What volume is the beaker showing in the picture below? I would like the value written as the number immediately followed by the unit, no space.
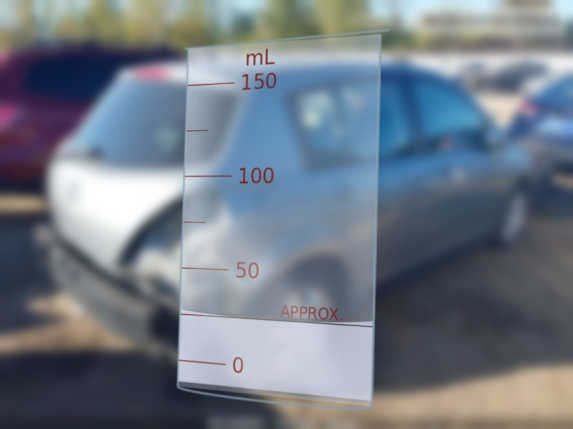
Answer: 25mL
